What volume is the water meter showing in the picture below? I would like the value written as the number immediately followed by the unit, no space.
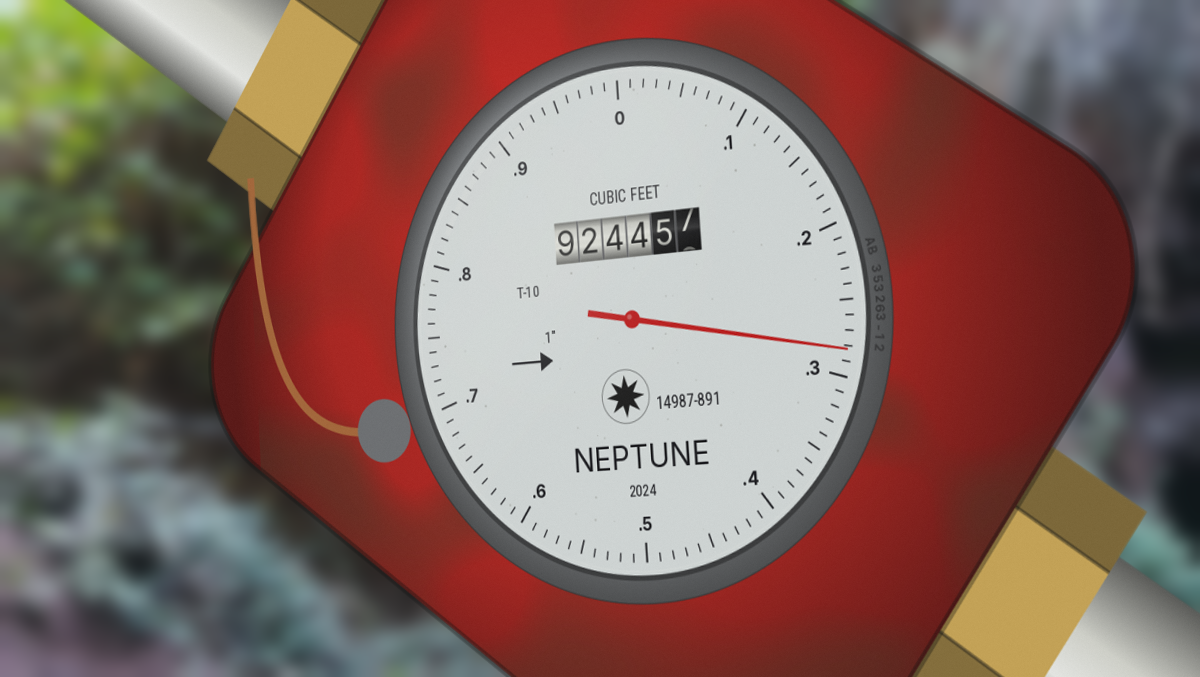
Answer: 924457.28ft³
